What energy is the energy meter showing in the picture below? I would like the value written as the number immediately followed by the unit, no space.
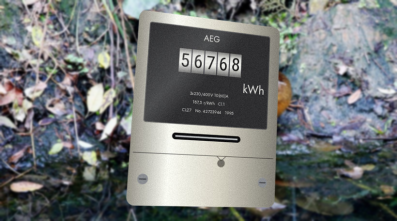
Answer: 56768kWh
